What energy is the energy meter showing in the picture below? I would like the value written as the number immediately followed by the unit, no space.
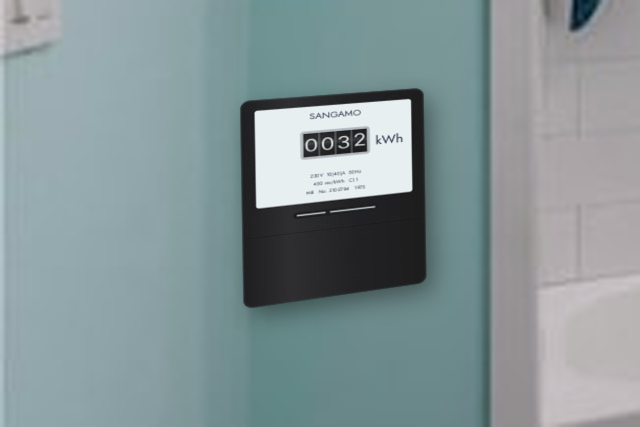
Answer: 32kWh
